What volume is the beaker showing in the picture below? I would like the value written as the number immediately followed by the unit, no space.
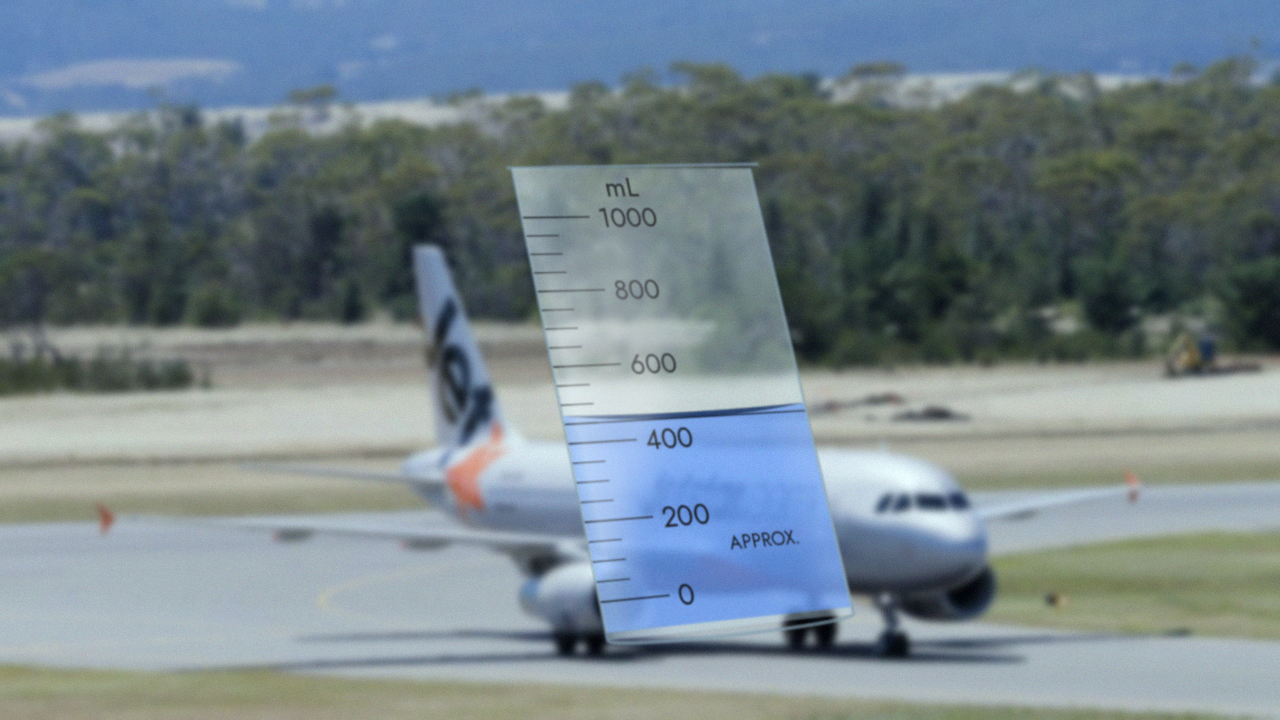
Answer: 450mL
